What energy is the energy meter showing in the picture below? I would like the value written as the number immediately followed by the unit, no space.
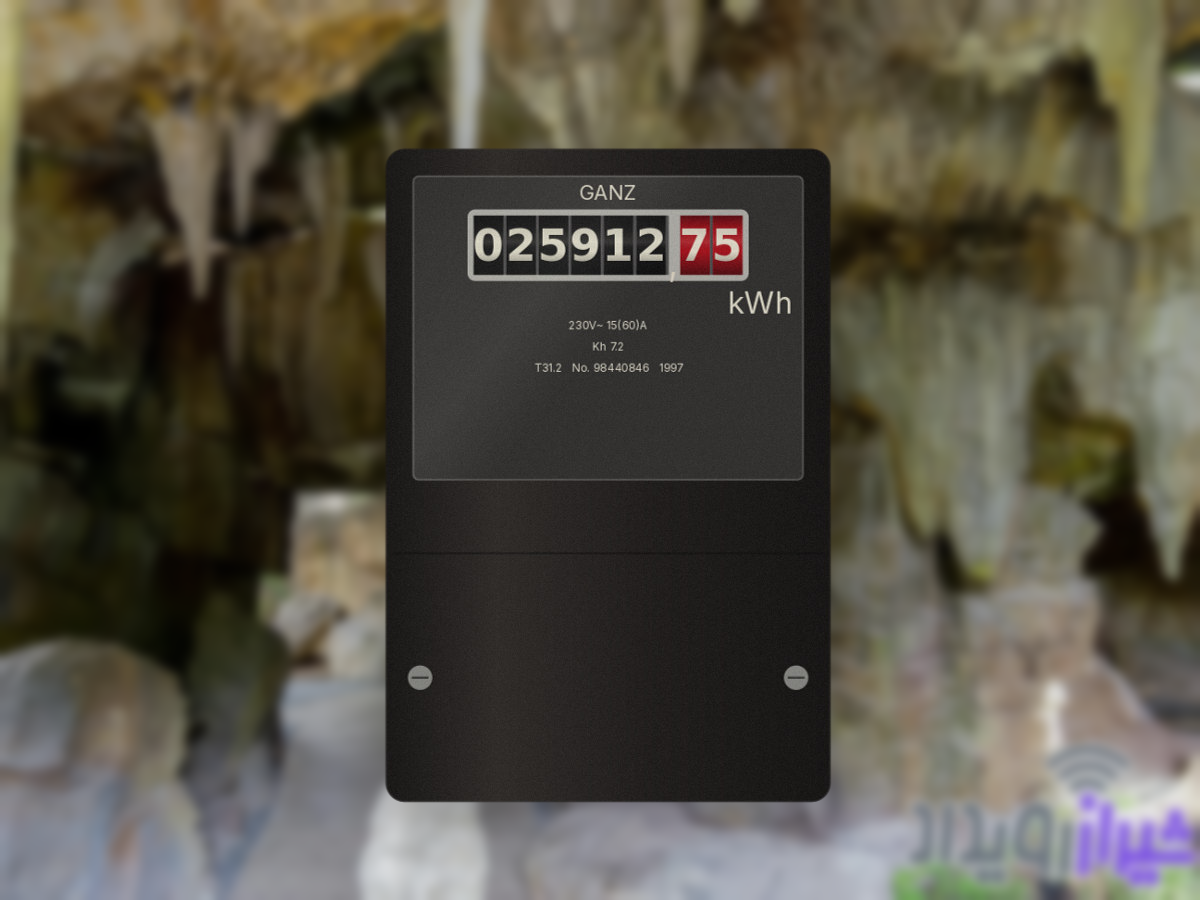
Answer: 25912.75kWh
